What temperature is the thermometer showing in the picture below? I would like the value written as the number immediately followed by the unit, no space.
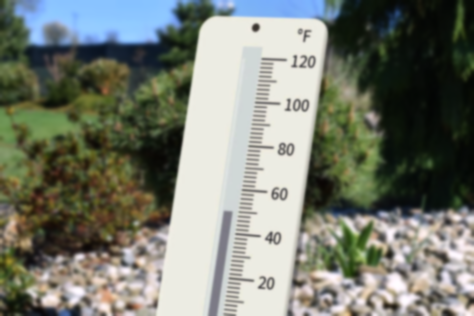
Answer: 50°F
